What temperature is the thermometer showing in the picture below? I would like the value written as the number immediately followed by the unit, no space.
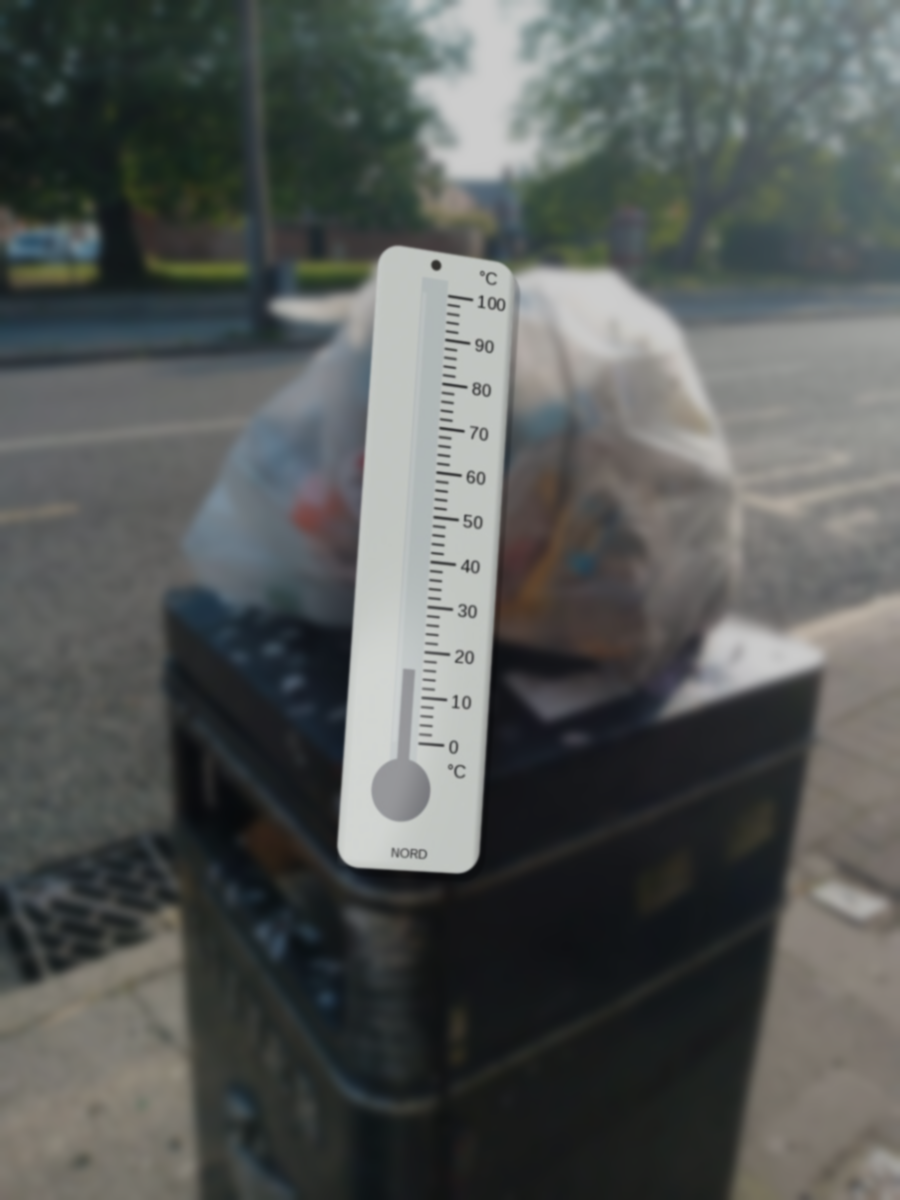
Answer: 16°C
